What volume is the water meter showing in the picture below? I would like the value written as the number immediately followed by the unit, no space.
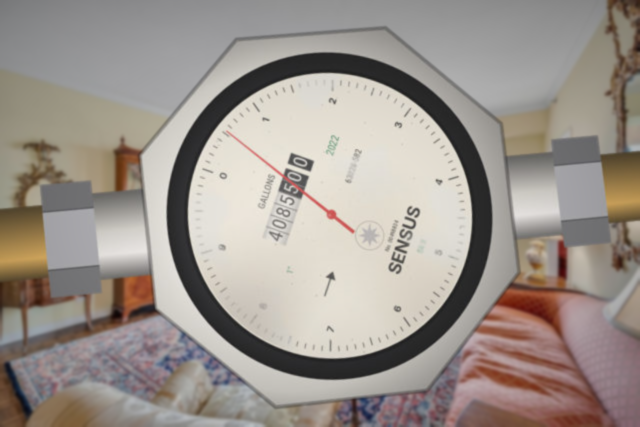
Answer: 4085500.5gal
